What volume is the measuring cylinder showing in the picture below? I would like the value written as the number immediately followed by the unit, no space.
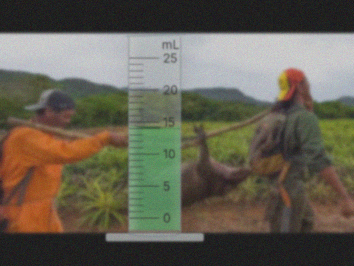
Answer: 14mL
